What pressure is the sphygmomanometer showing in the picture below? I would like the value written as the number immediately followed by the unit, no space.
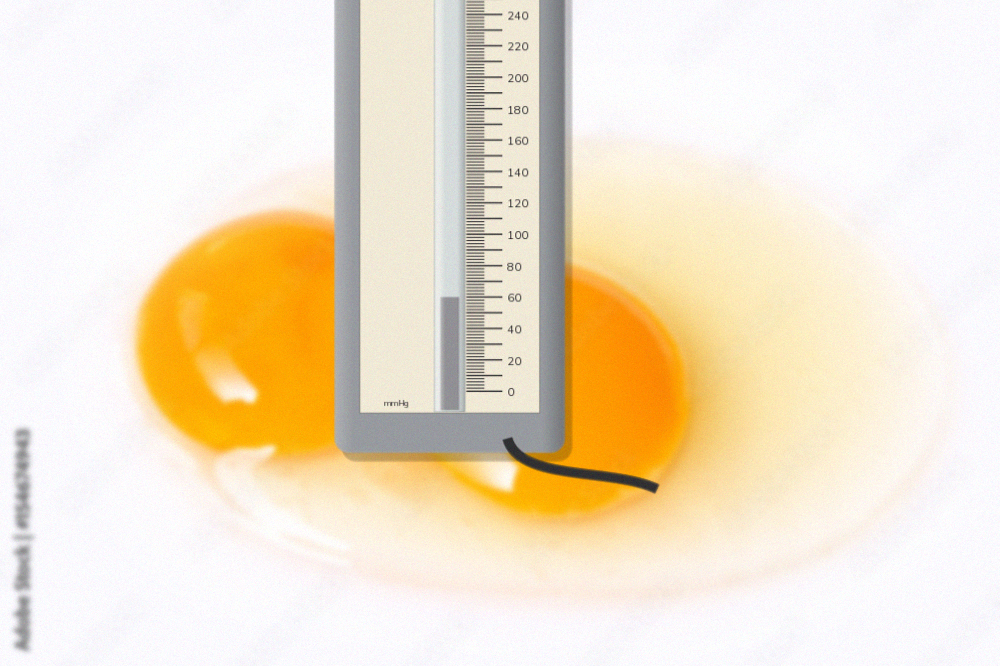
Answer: 60mmHg
